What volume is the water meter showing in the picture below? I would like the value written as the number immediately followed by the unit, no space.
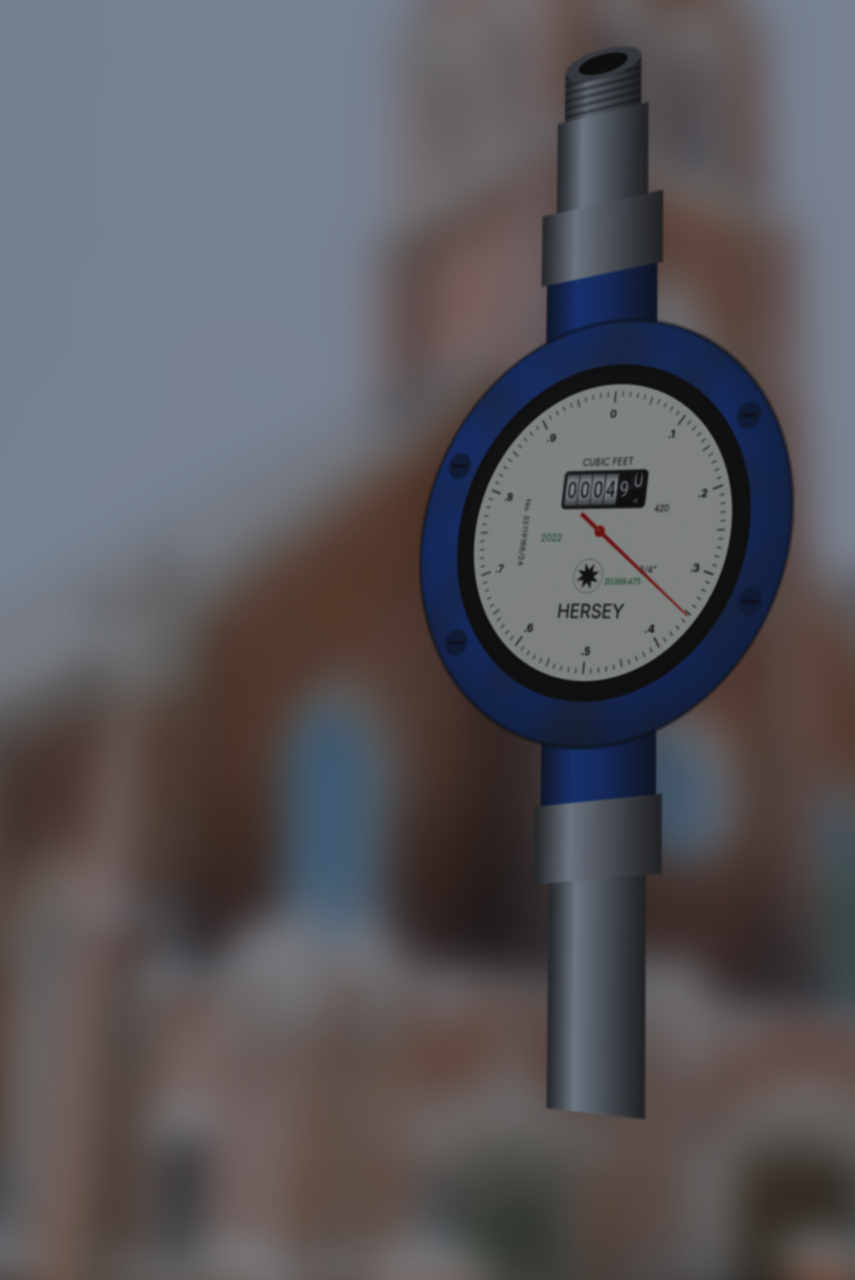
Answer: 490.35ft³
